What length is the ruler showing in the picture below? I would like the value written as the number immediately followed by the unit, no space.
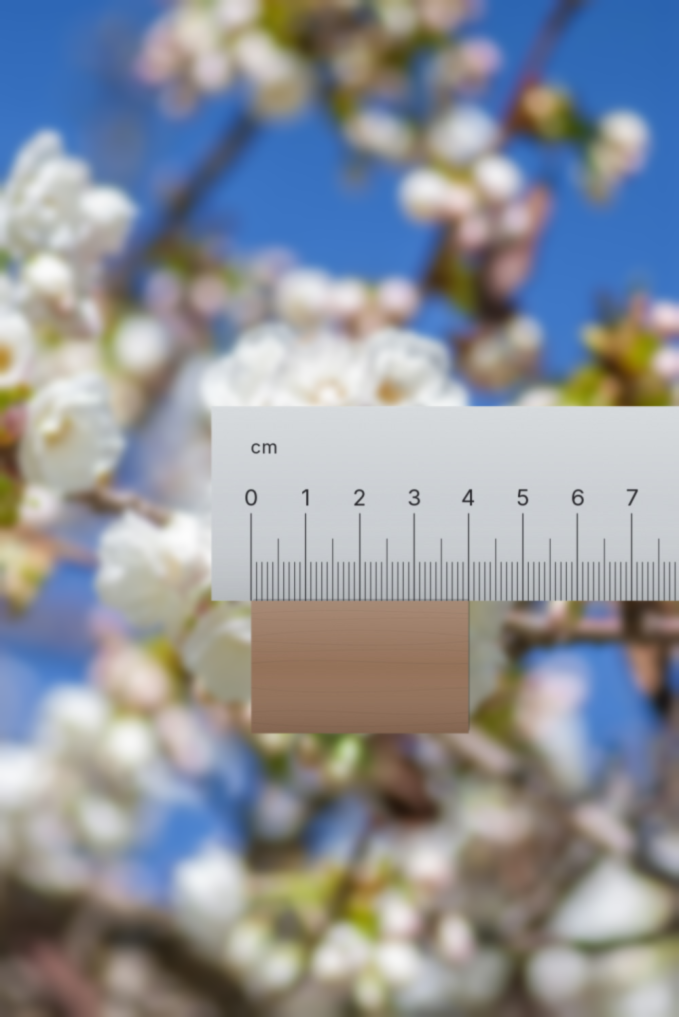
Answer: 4cm
